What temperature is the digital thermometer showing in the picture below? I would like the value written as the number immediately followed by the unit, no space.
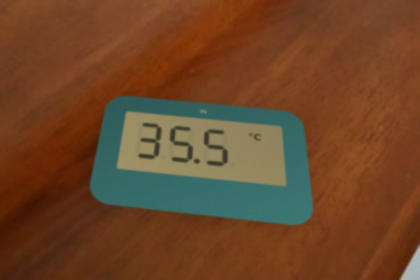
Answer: 35.5°C
